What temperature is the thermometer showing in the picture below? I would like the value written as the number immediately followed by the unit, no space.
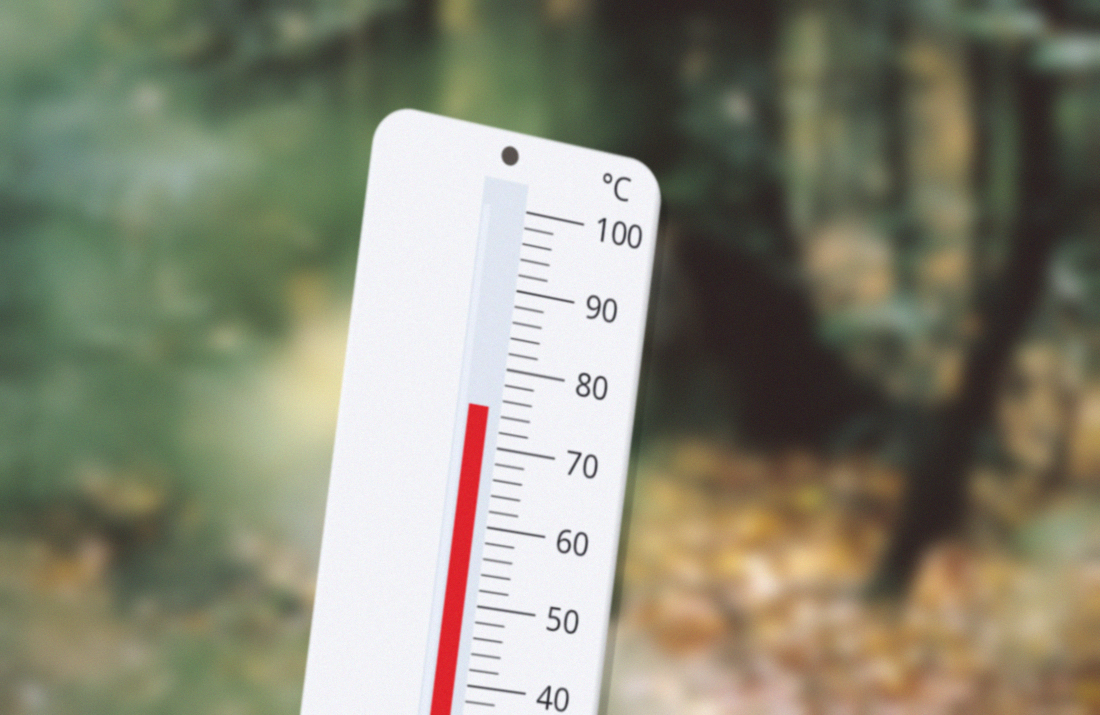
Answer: 75°C
